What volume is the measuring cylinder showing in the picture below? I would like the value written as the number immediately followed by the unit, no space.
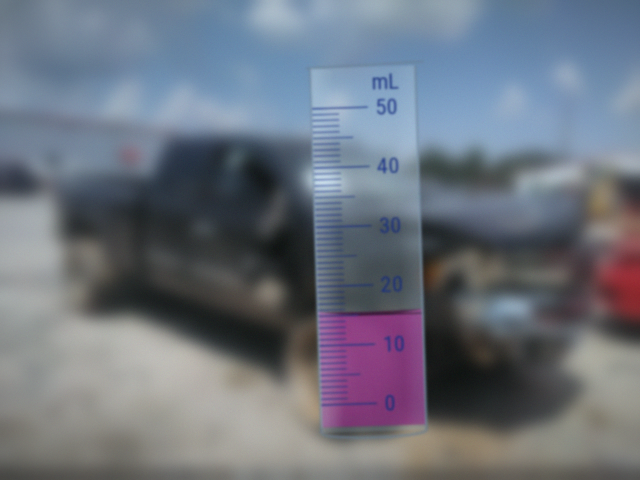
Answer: 15mL
